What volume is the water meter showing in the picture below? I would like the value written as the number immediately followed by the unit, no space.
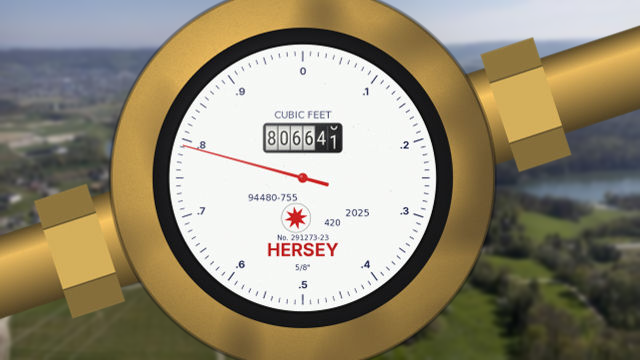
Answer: 806640.79ft³
